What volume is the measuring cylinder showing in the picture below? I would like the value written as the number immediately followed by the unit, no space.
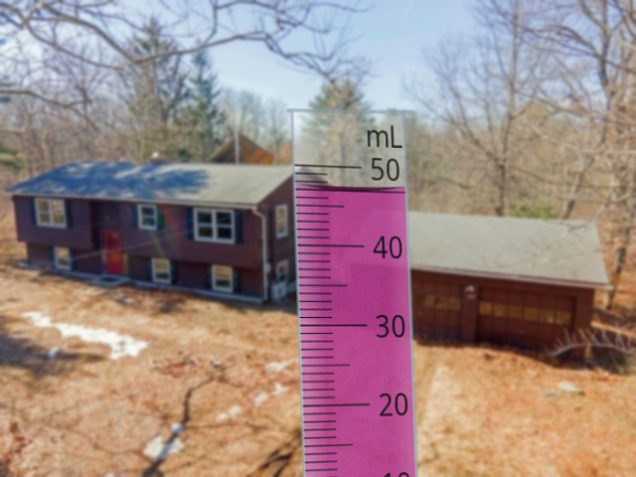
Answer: 47mL
